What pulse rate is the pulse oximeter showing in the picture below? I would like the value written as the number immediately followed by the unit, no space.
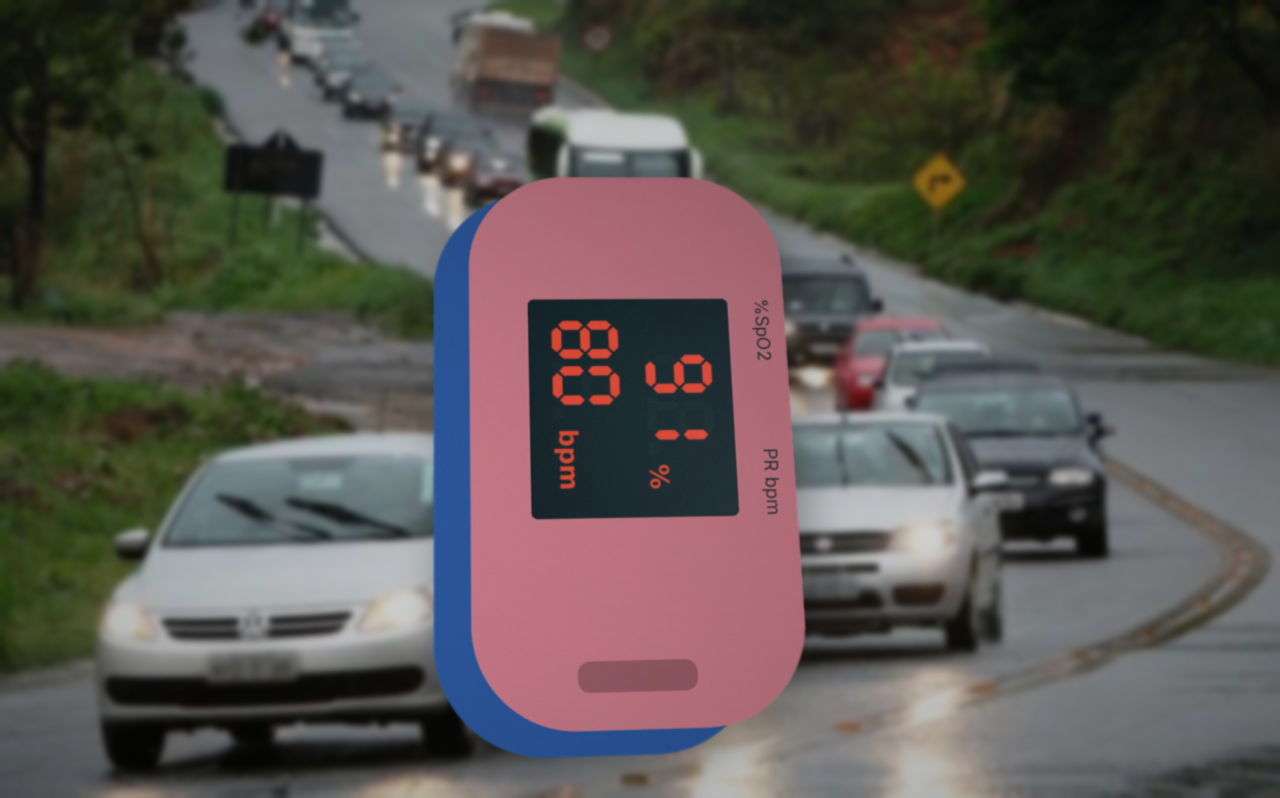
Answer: 80bpm
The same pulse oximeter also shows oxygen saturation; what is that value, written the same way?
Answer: 91%
